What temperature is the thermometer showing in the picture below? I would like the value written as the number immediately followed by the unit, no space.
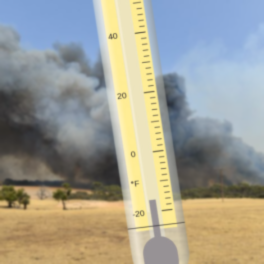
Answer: -16°F
